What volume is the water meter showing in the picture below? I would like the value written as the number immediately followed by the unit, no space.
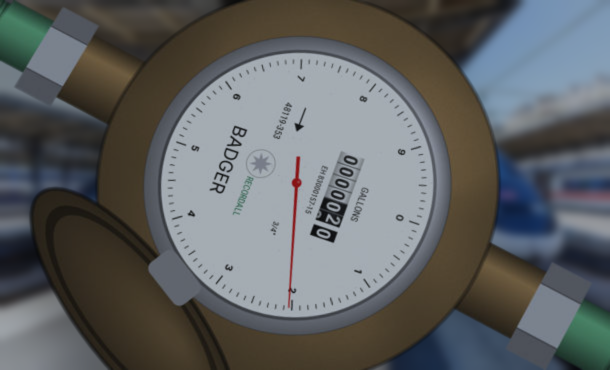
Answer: 22.0gal
